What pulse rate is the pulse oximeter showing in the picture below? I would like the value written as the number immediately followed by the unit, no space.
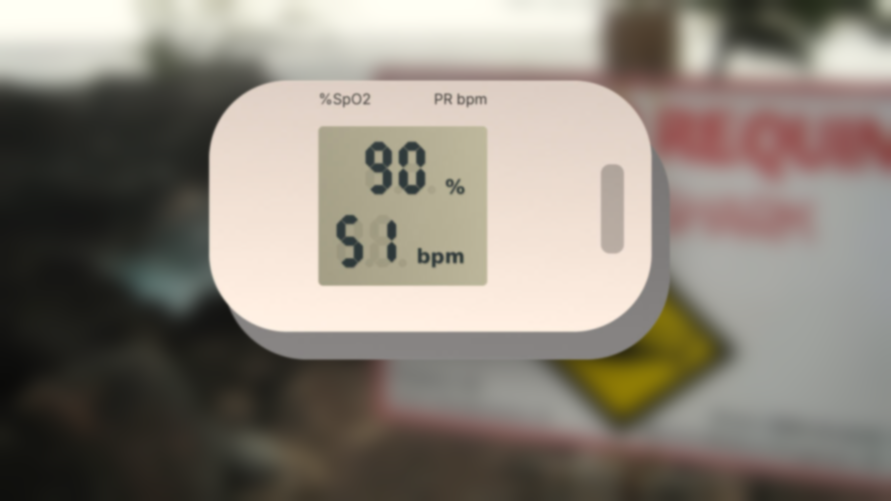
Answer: 51bpm
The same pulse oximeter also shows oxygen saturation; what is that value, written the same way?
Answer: 90%
